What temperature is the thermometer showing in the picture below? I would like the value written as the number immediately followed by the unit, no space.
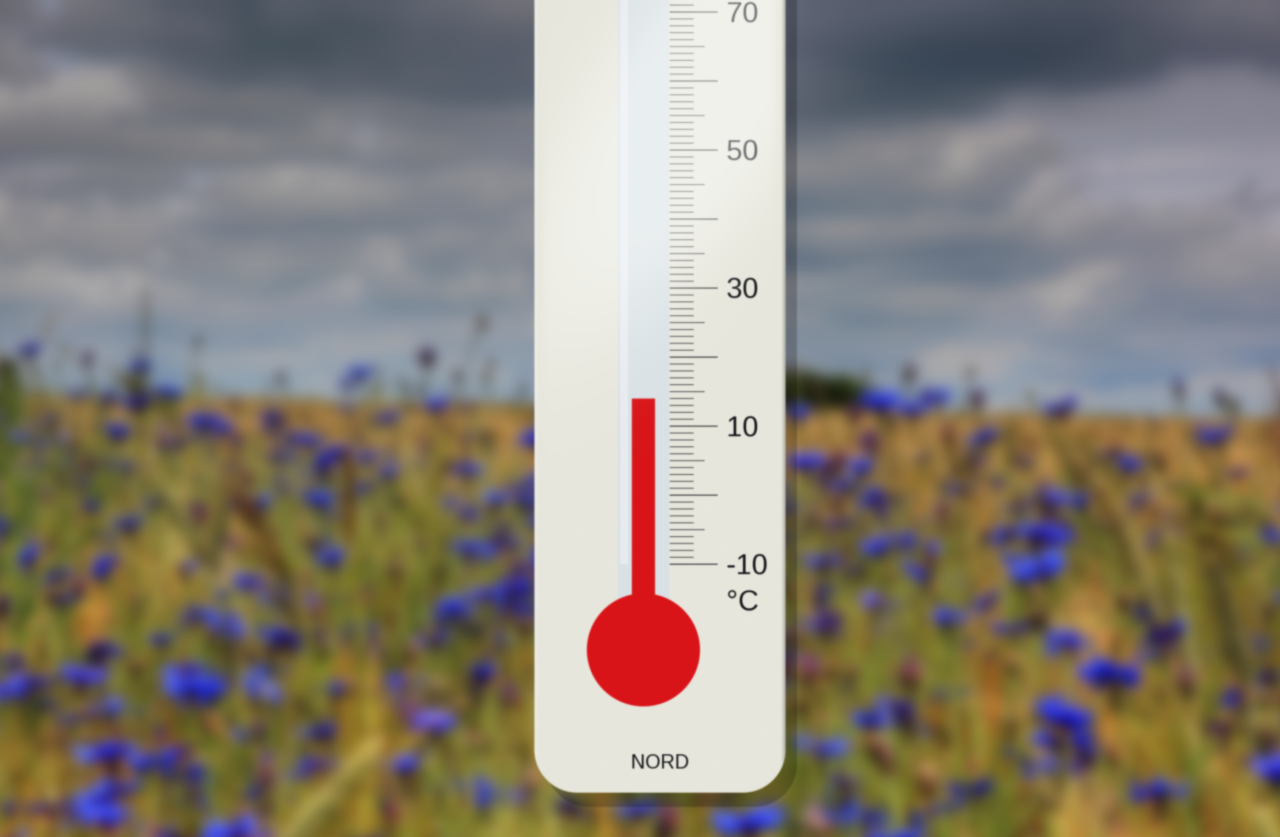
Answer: 14°C
